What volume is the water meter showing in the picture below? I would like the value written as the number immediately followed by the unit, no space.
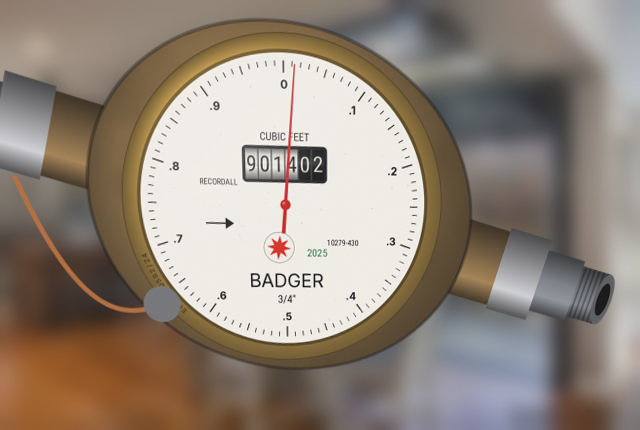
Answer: 901402.01ft³
